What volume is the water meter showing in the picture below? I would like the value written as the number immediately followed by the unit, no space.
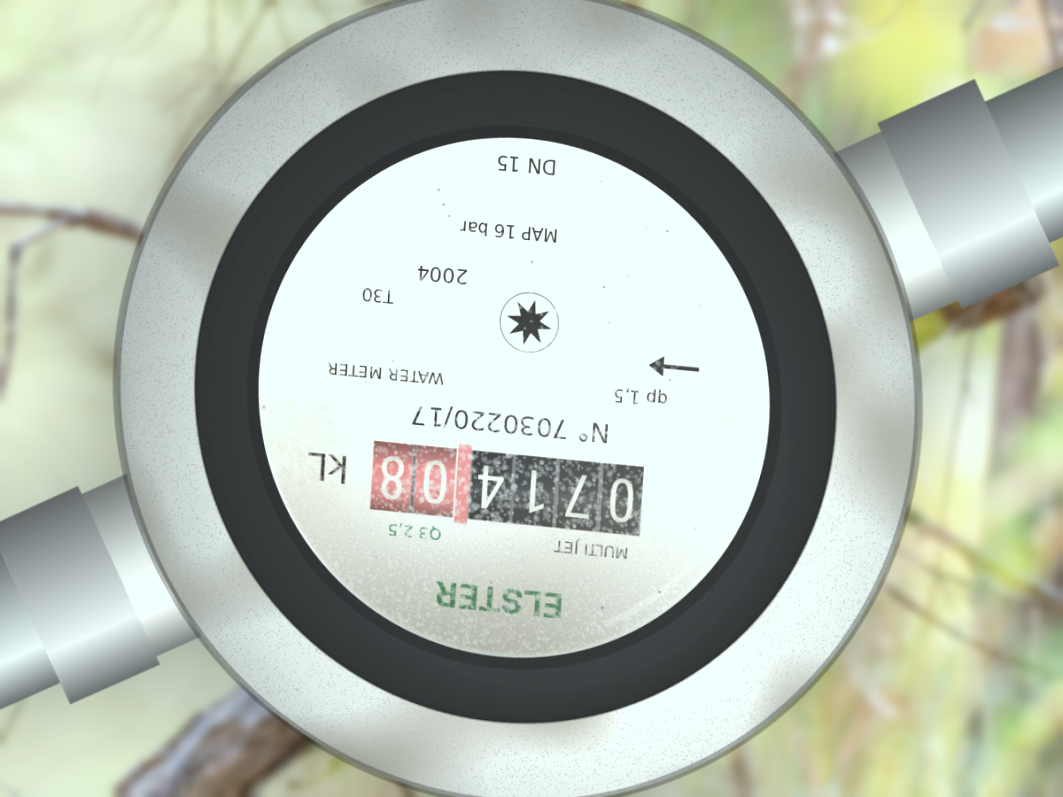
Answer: 714.08kL
